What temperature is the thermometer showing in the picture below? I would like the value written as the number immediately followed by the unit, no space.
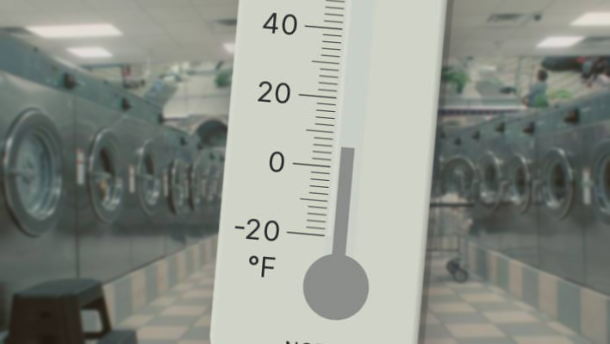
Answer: 6°F
